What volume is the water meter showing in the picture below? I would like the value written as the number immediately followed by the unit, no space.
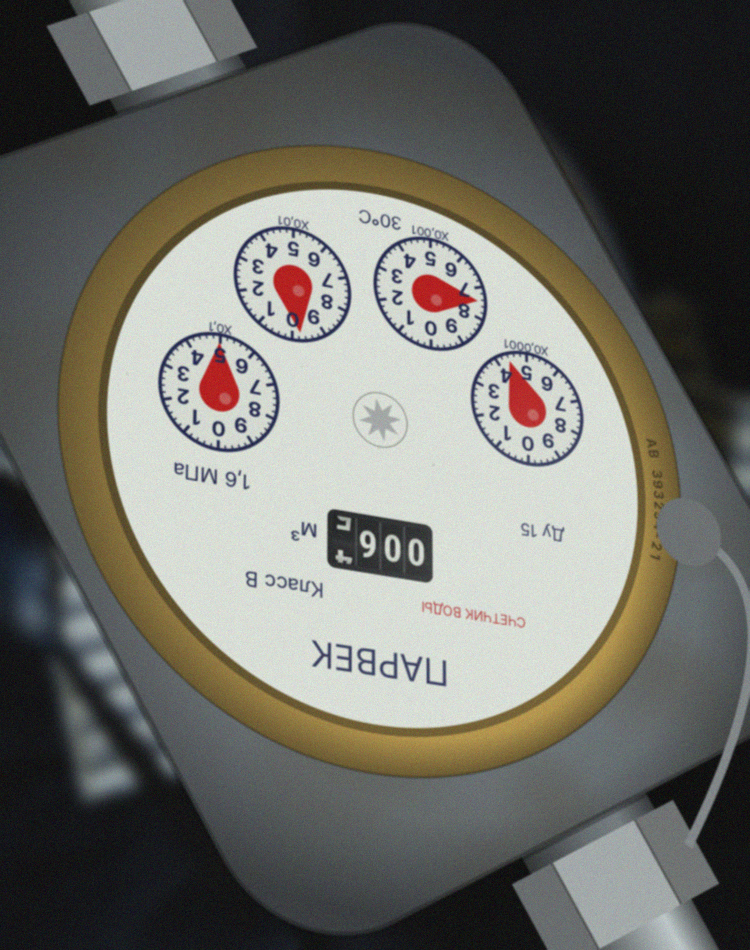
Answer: 64.4974m³
